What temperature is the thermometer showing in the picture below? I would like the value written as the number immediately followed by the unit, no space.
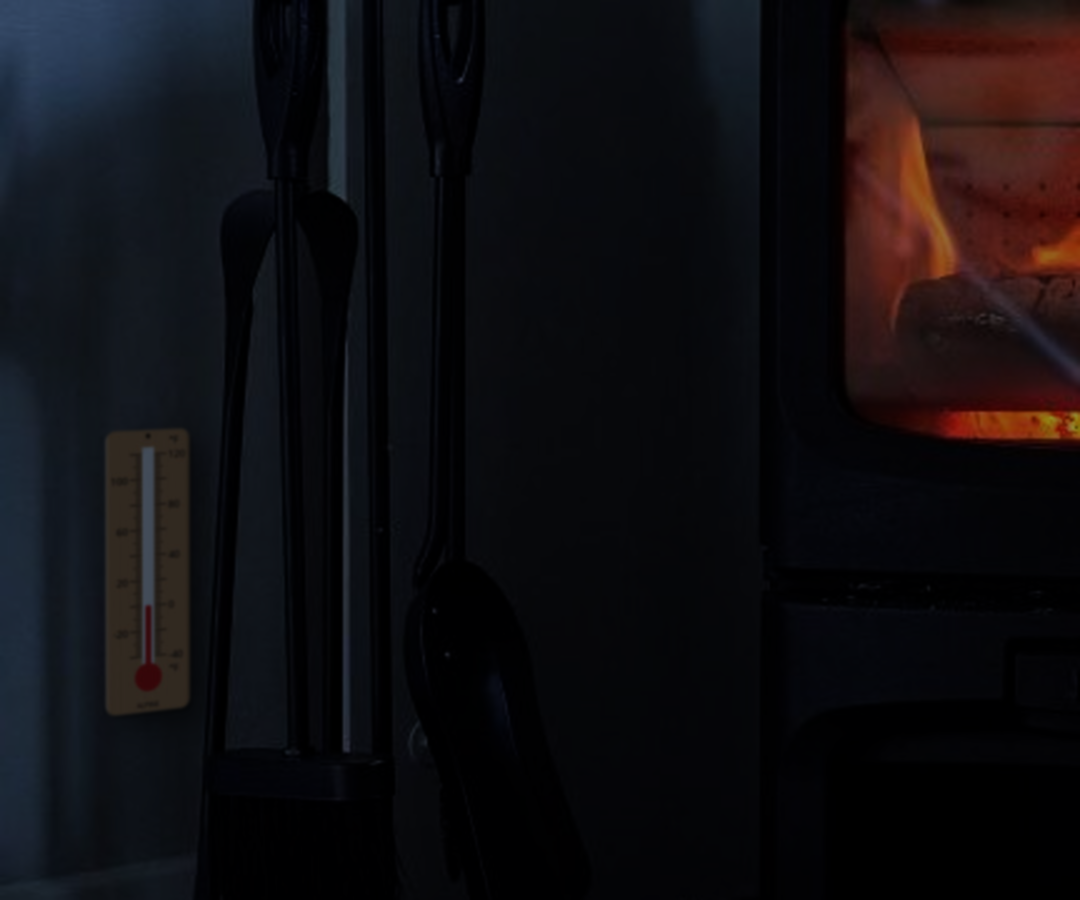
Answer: 0°F
